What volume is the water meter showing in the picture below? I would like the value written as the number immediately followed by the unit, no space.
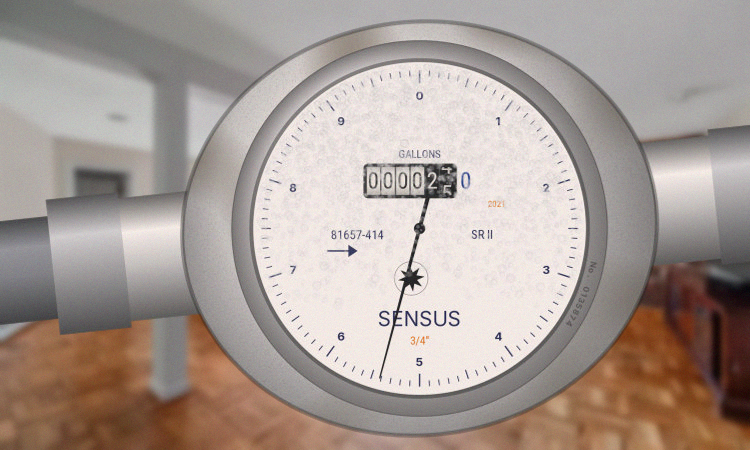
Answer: 245.4gal
